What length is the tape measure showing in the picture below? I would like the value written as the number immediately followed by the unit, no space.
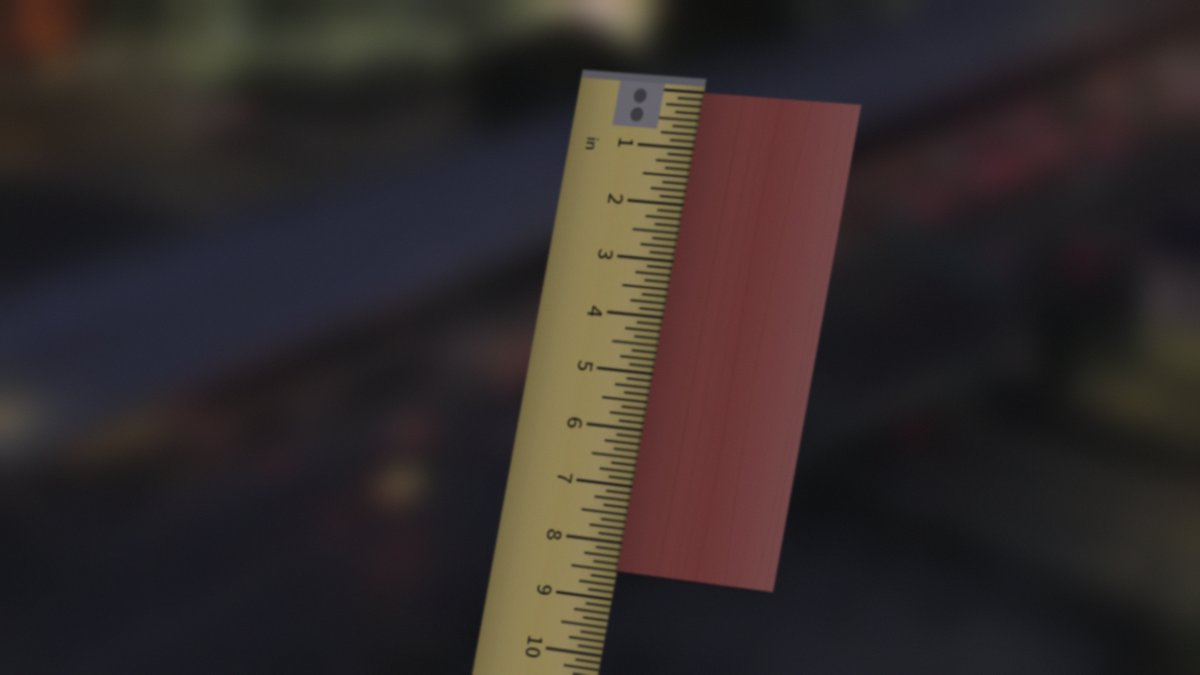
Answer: 8.5in
